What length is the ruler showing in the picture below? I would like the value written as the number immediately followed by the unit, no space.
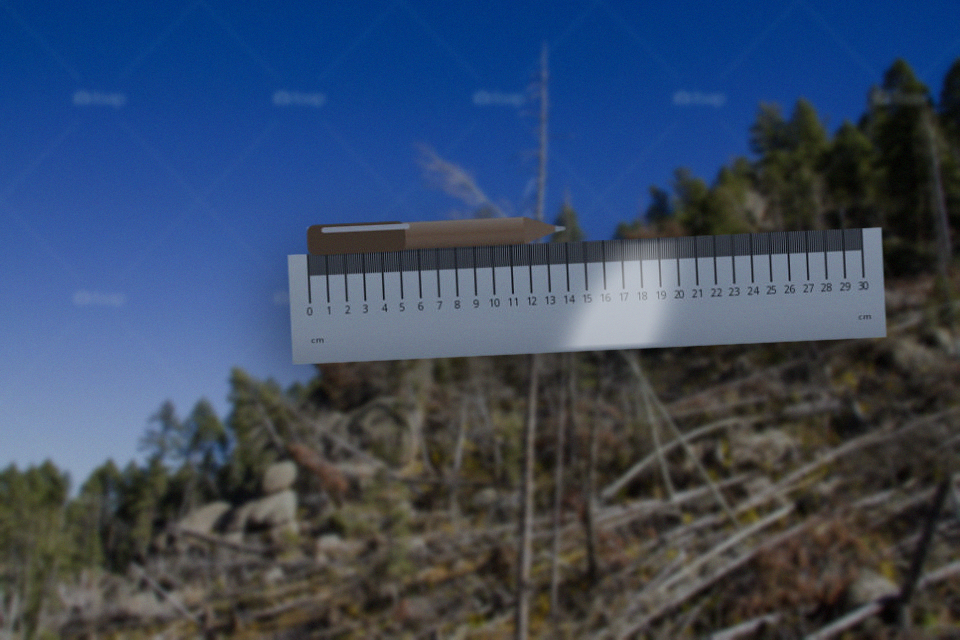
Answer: 14cm
